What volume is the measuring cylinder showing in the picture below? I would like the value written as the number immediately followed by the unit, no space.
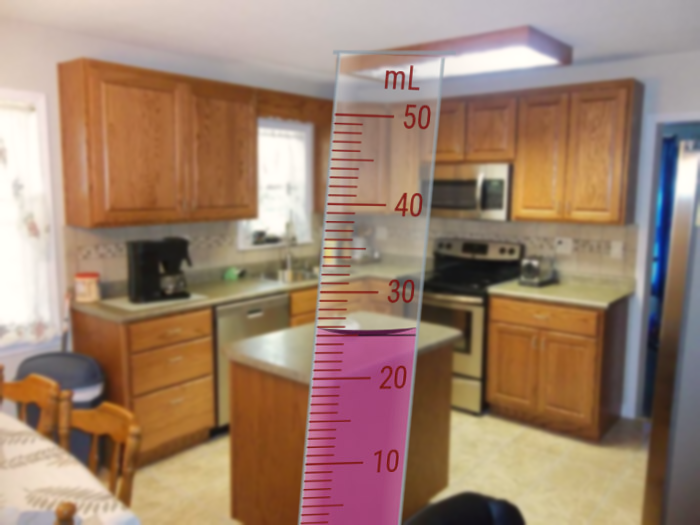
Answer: 25mL
